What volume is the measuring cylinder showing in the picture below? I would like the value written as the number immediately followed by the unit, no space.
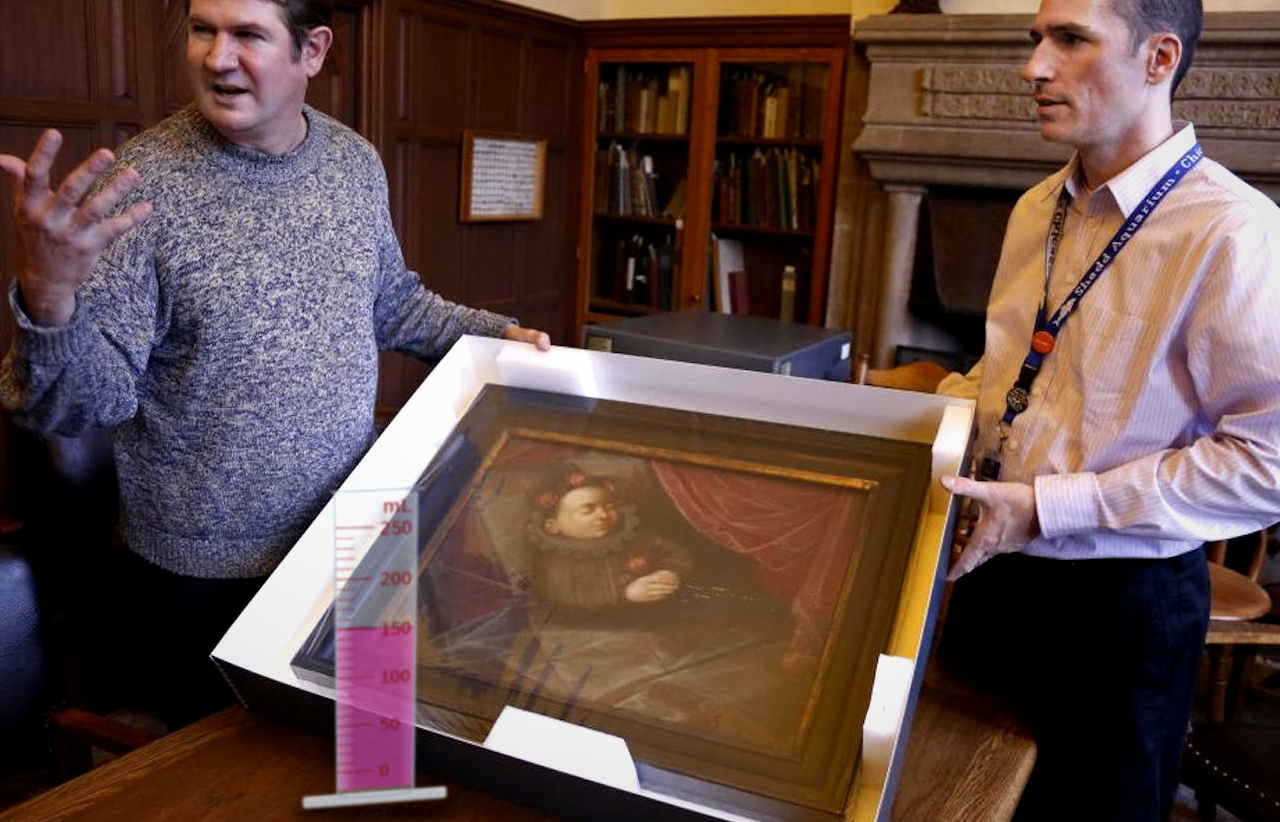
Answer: 150mL
